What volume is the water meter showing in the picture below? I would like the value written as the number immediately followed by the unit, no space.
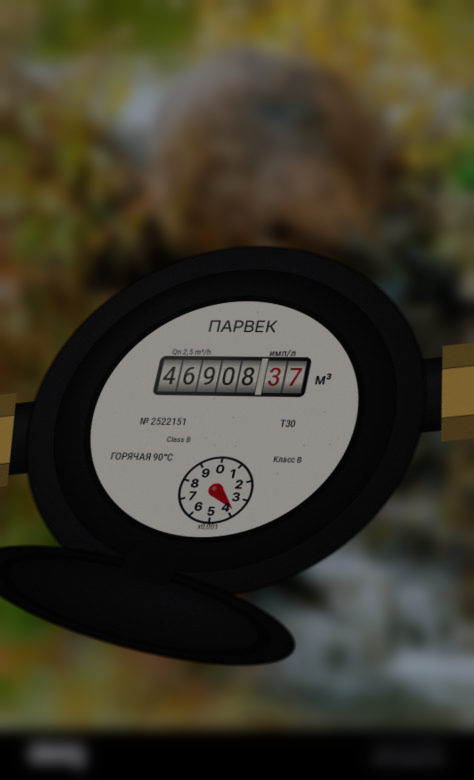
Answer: 46908.373m³
